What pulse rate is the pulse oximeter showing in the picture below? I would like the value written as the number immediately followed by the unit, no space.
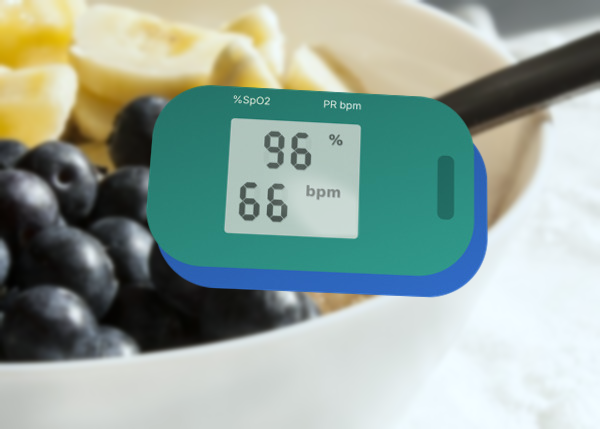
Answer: 66bpm
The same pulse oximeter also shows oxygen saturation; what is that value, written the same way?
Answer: 96%
